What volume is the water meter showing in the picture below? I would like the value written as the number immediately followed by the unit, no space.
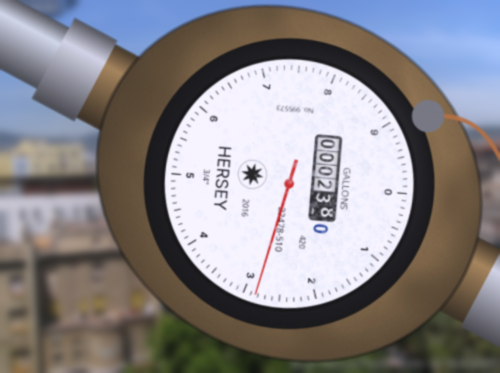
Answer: 2382.8gal
